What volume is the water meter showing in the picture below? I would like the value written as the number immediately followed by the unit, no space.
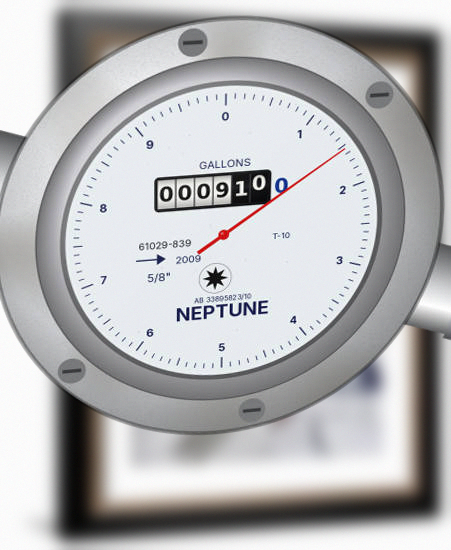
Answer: 9101.5gal
